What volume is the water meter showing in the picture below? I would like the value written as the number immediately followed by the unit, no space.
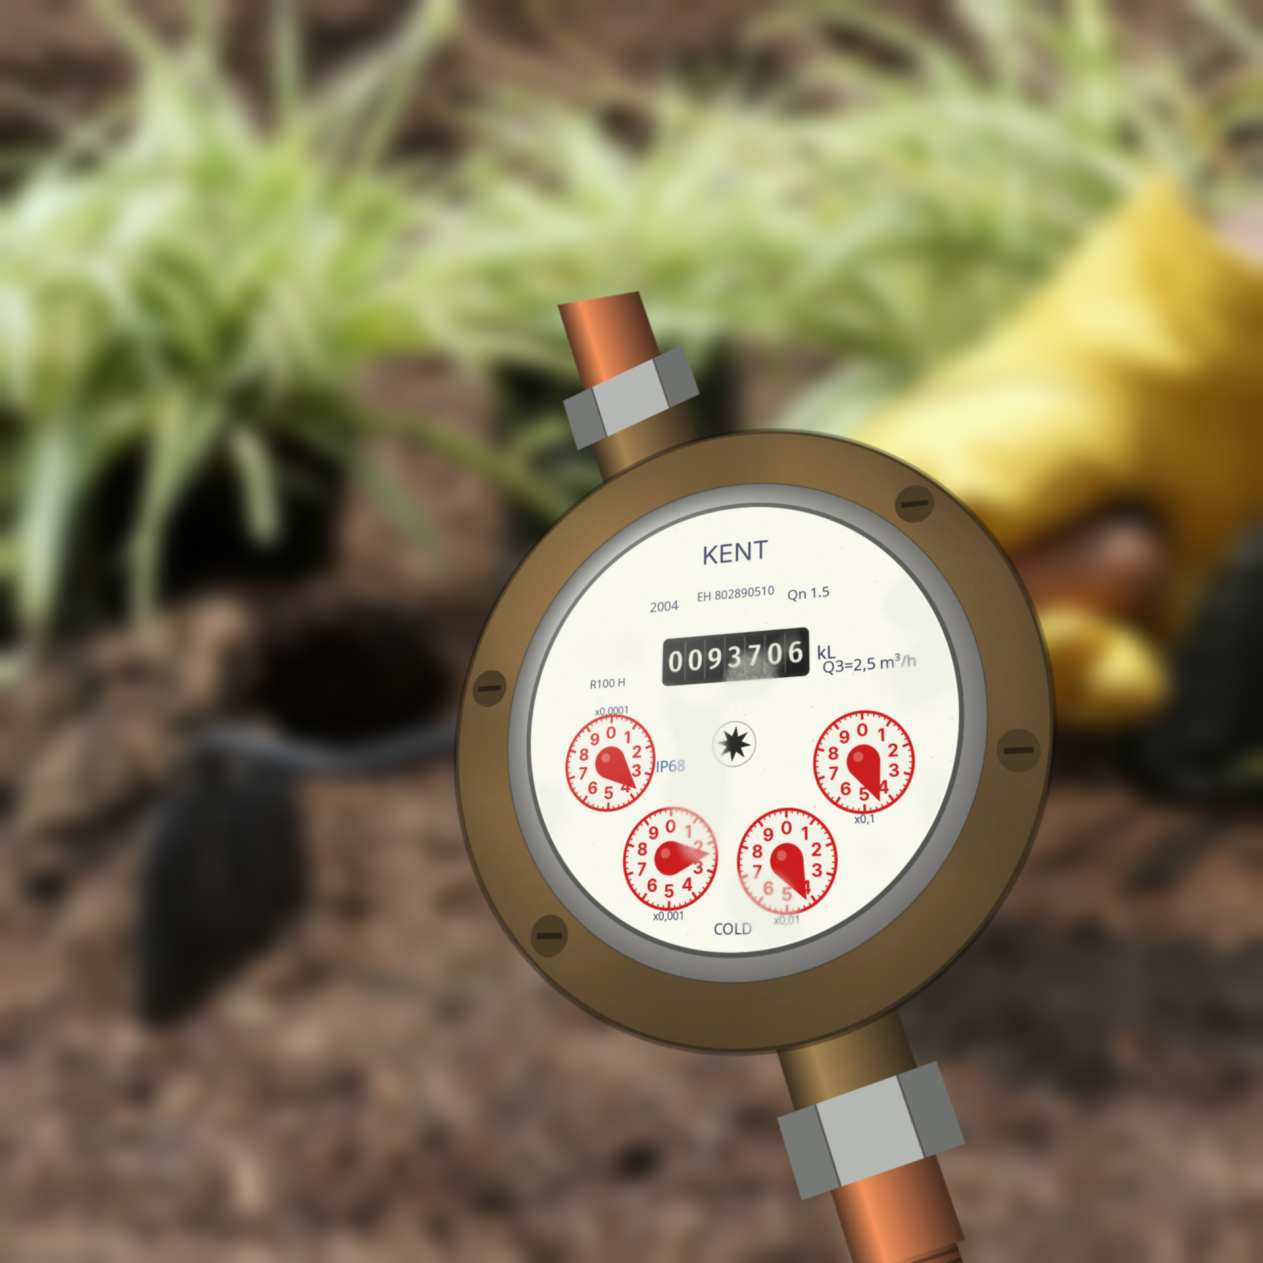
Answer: 93706.4423kL
